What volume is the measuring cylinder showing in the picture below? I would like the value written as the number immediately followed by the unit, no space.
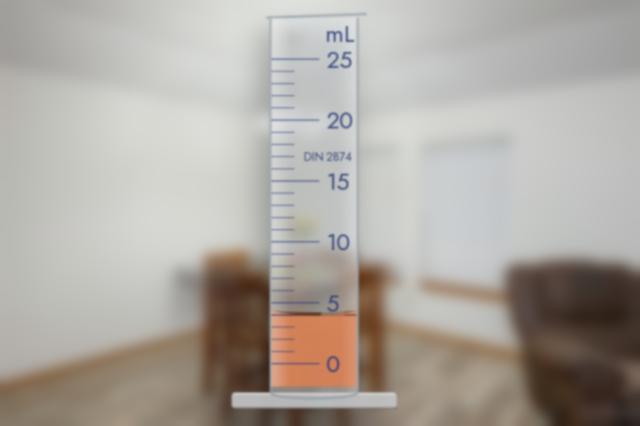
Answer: 4mL
